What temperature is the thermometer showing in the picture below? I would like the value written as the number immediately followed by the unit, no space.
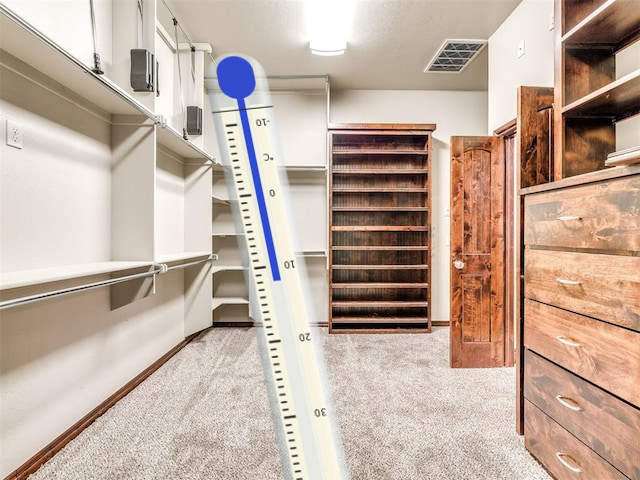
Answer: 12°C
